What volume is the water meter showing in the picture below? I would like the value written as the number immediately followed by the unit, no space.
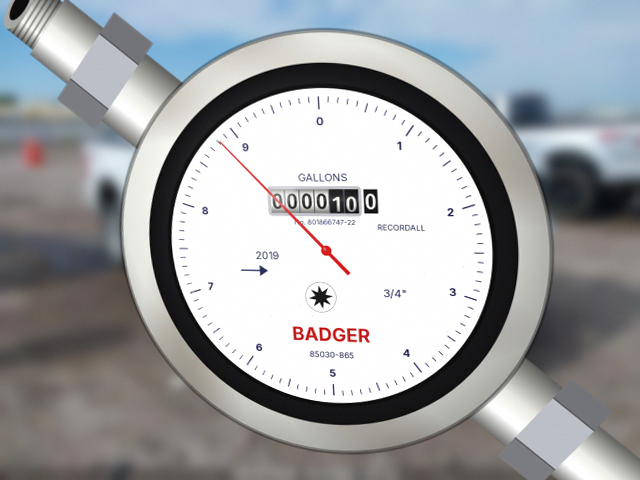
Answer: 98.8gal
